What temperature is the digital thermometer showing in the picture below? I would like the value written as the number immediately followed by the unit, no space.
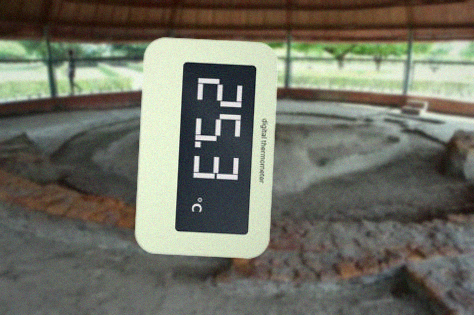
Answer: 25.3°C
